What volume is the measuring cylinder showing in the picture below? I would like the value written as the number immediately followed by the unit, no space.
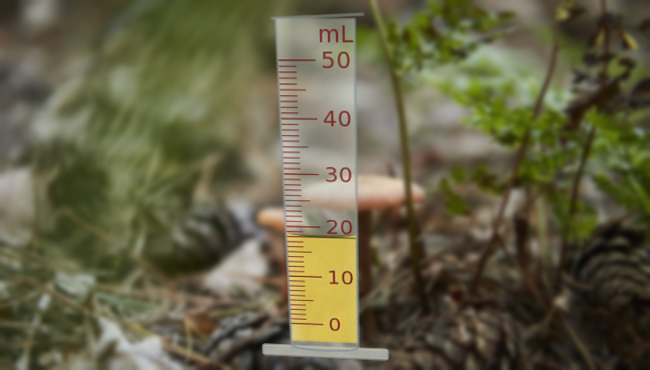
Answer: 18mL
